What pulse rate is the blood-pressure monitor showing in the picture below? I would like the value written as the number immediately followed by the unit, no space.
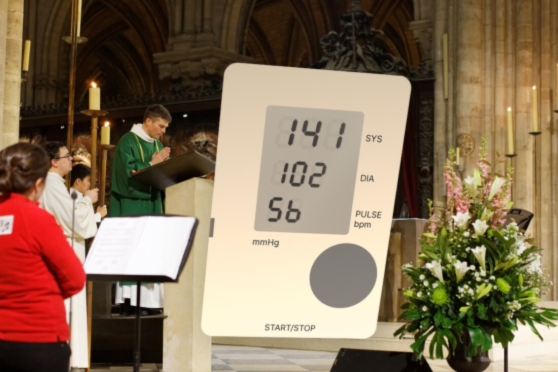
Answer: 56bpm
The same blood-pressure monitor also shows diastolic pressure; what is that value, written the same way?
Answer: 102mmHg
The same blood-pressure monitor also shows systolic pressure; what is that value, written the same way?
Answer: 141mmHg
